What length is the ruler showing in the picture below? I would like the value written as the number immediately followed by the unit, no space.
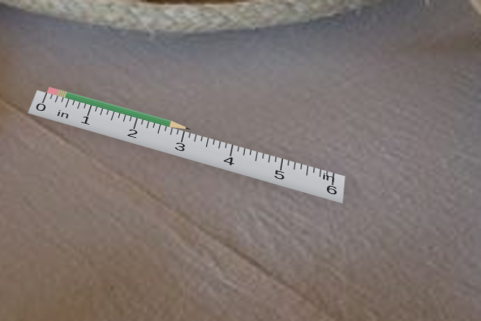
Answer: 3.125in
